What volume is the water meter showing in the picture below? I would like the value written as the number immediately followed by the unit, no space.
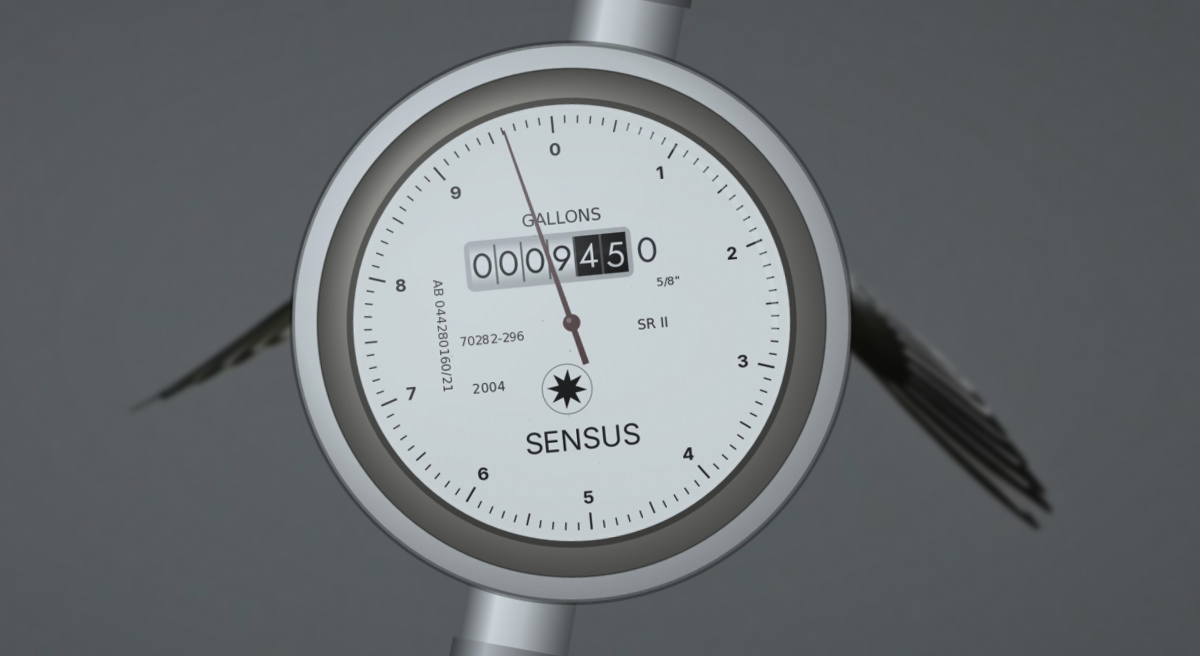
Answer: 9449.6gal
